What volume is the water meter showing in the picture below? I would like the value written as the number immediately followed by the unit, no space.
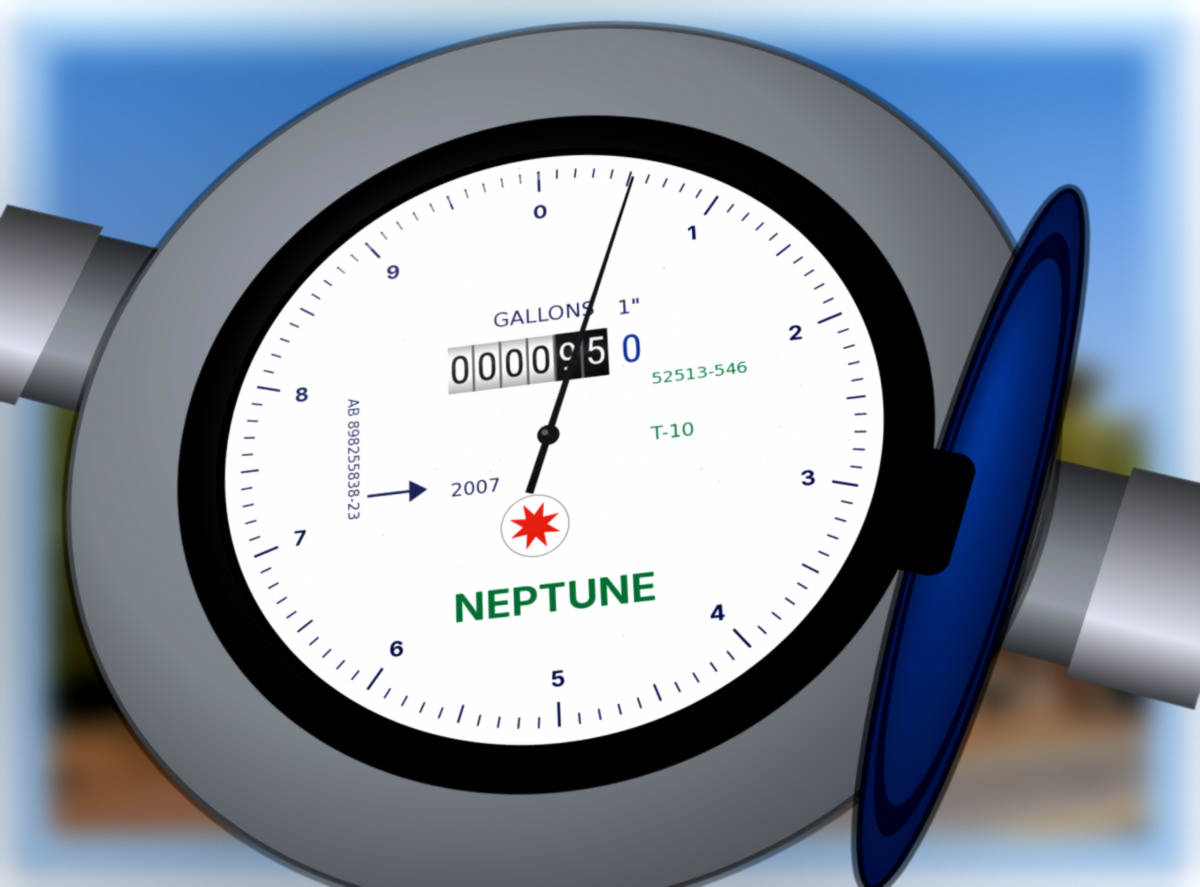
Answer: 950.5gal
